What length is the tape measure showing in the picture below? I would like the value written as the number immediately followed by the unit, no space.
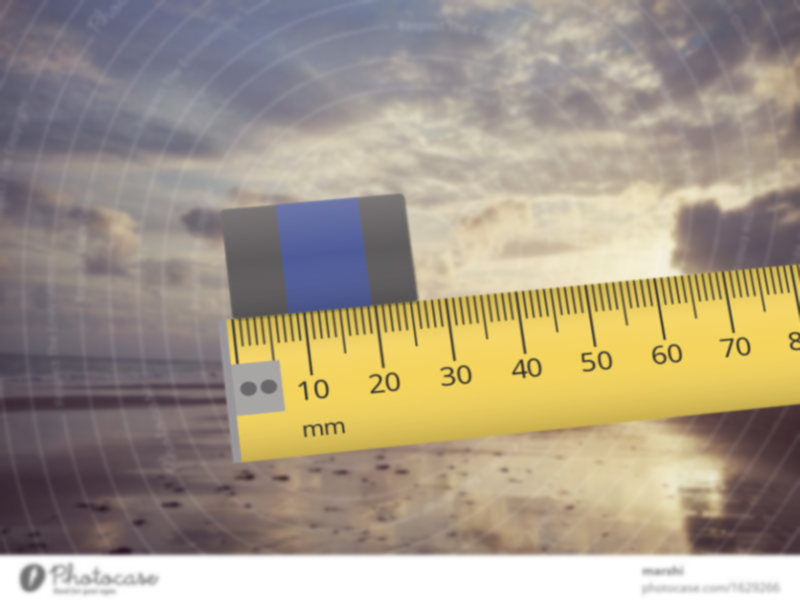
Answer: 26mm
